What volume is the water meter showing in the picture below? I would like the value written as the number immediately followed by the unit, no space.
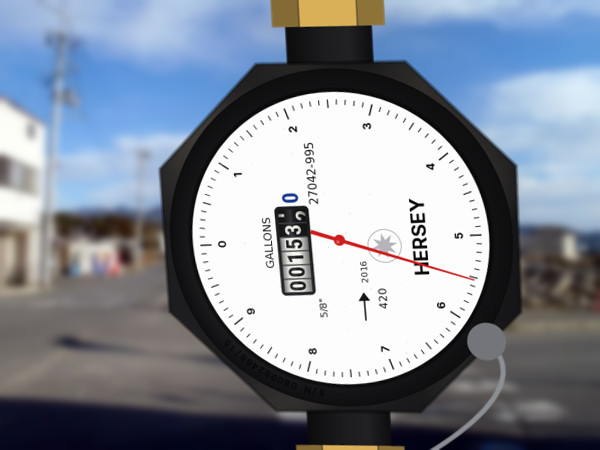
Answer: 15315.5gal
